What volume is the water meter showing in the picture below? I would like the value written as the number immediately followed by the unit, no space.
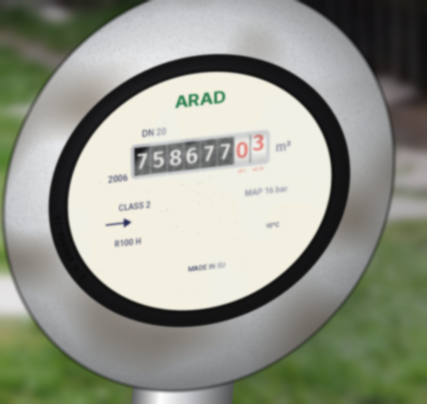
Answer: 758677.03m³
